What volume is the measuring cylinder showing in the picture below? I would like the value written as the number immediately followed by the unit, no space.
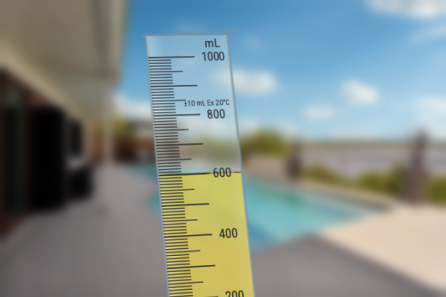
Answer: 600mL
